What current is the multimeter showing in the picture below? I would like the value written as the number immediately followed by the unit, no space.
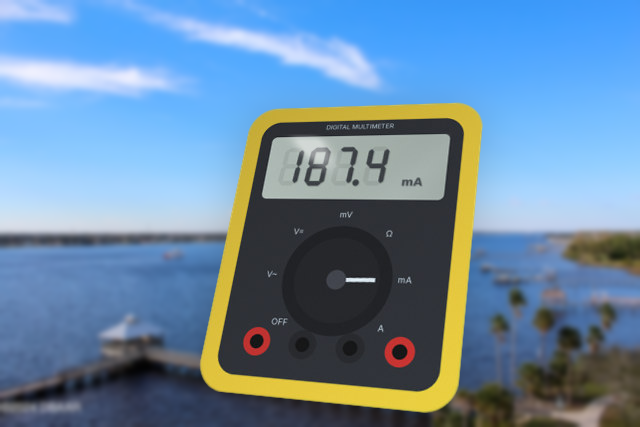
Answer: 187.4mA
